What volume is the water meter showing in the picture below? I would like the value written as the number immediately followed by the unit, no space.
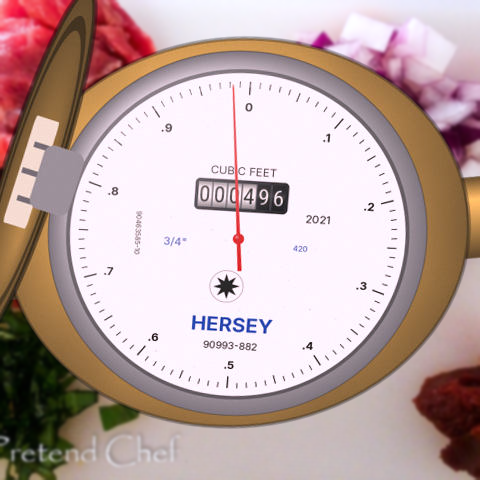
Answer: 495.98ft³
